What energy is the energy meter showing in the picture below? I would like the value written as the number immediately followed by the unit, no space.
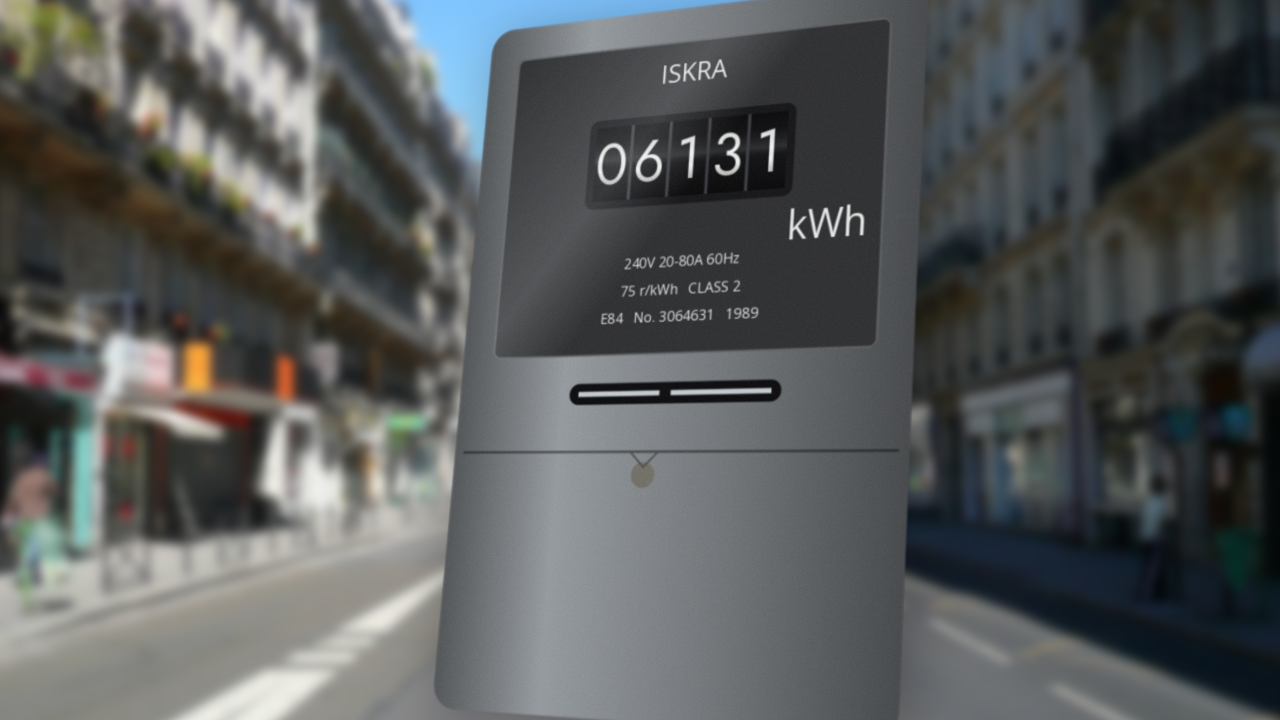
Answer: 6131kWh
